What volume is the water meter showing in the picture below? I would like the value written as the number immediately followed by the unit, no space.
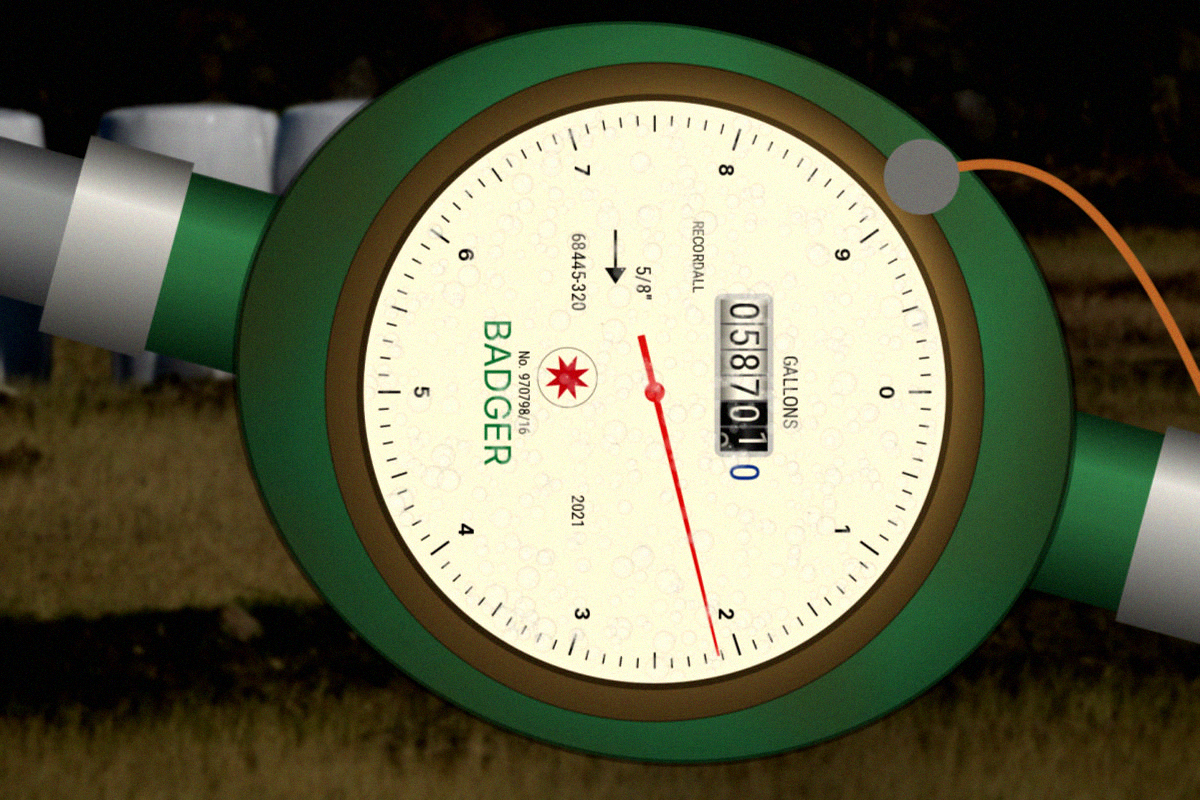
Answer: 587012.1gal
